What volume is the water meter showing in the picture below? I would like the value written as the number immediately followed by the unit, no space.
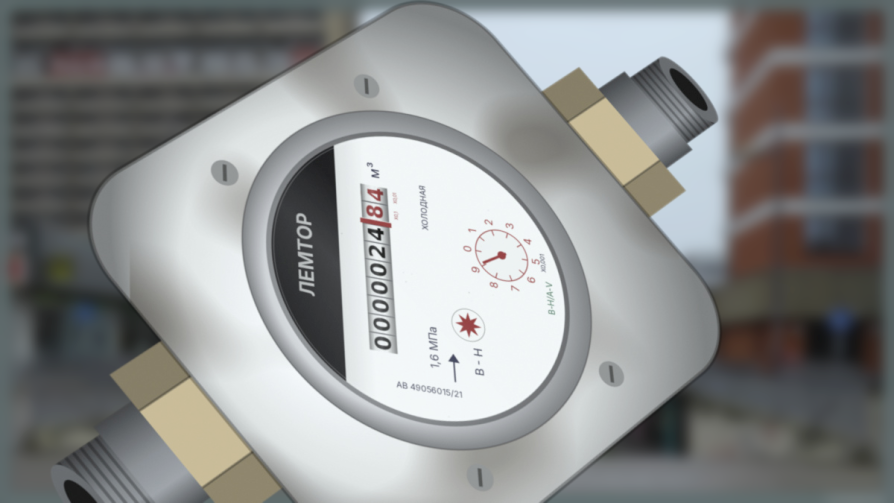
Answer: 24.839m³
